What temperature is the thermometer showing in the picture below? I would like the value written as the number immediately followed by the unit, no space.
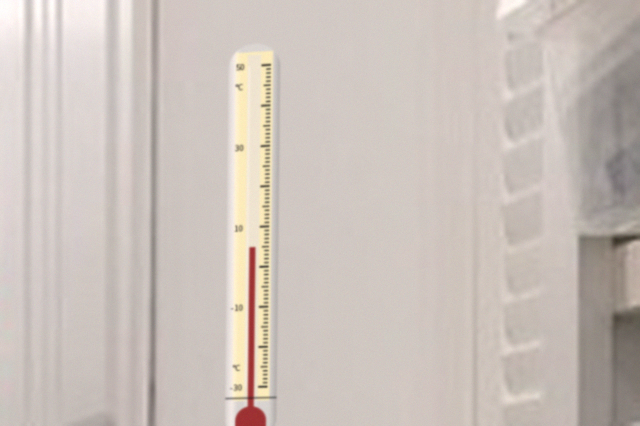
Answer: 5°C
